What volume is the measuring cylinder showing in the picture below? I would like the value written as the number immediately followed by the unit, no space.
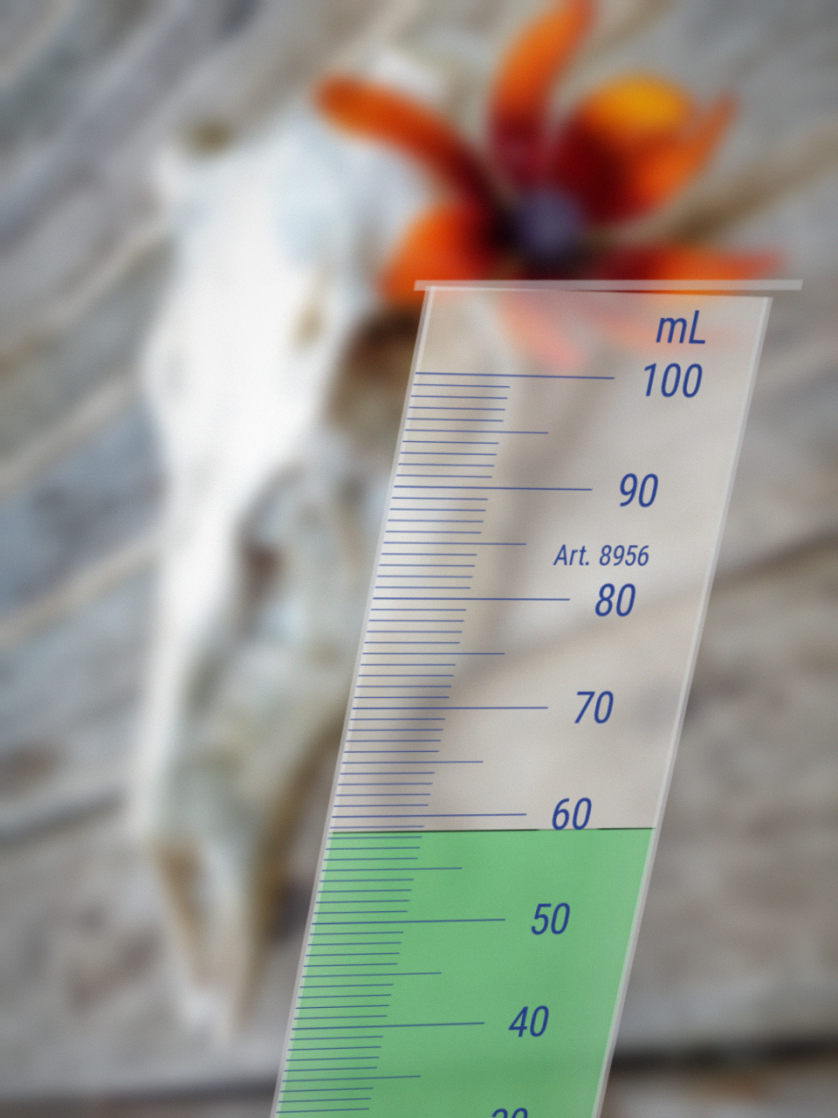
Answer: 58.5mL
